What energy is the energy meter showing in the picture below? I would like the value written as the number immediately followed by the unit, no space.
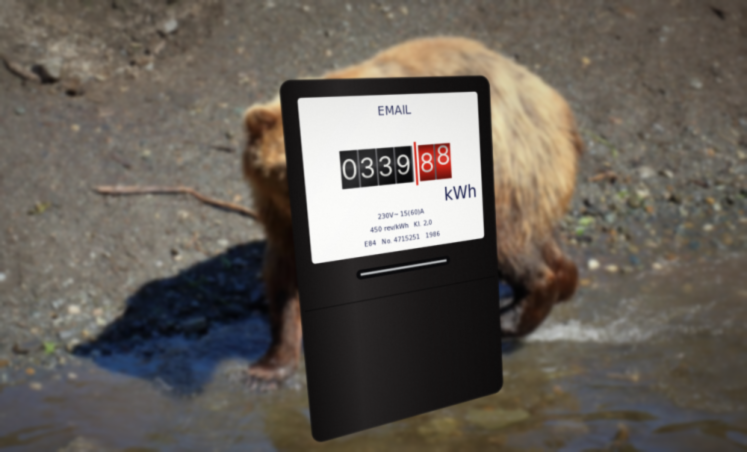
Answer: 339.88kWh
